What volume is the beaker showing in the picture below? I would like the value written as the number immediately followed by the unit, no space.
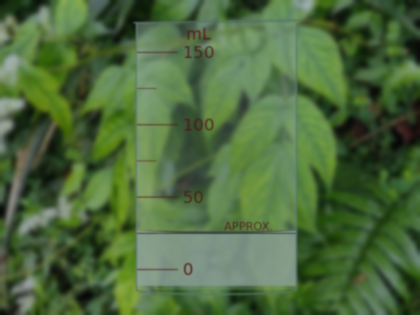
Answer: 25mL
